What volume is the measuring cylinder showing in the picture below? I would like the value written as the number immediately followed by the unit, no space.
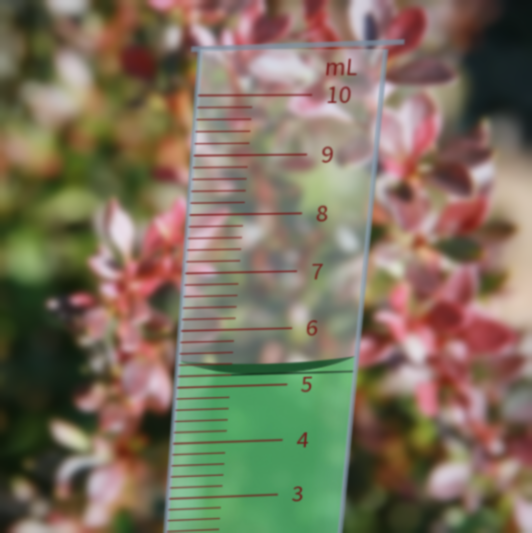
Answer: 5.2mL
